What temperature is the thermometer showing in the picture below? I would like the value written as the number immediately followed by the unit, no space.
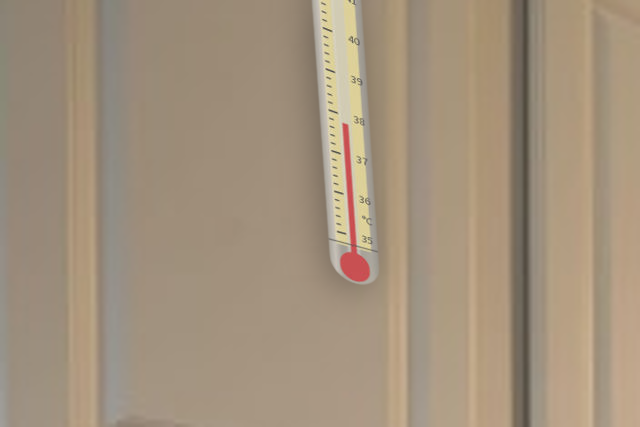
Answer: 37.8°C
